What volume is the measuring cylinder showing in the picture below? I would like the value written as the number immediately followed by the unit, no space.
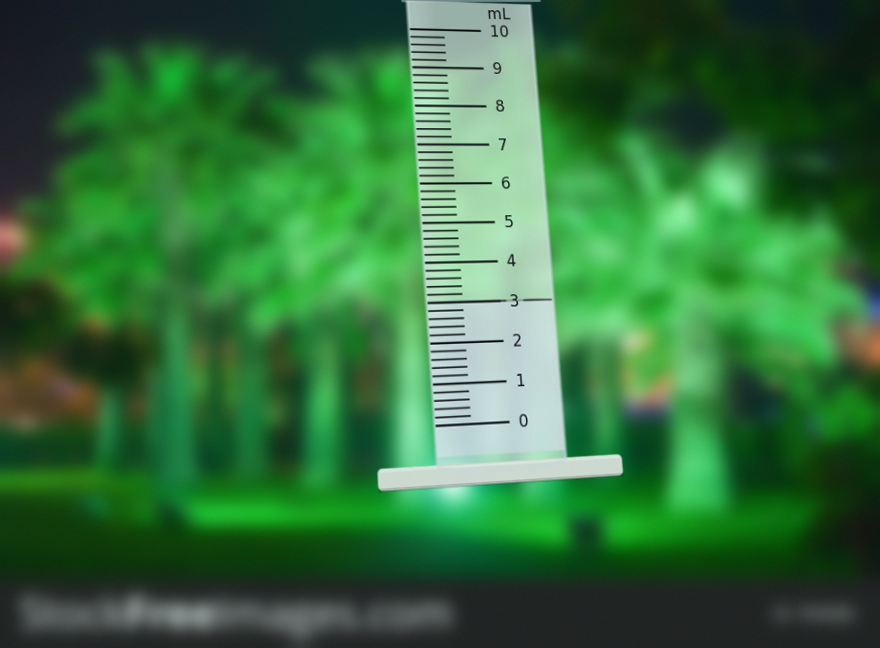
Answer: 3mL
